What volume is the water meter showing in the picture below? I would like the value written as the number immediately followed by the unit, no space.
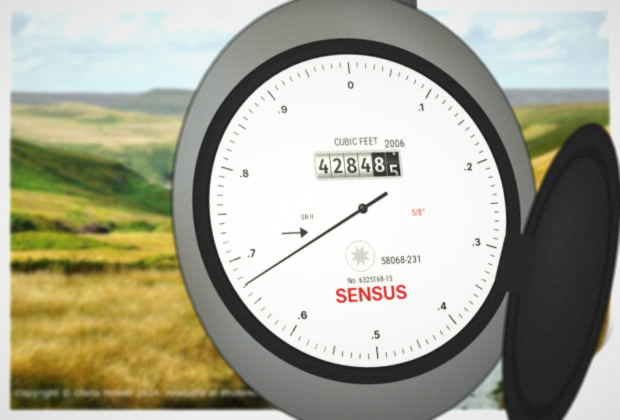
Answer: 428484.67ft³
